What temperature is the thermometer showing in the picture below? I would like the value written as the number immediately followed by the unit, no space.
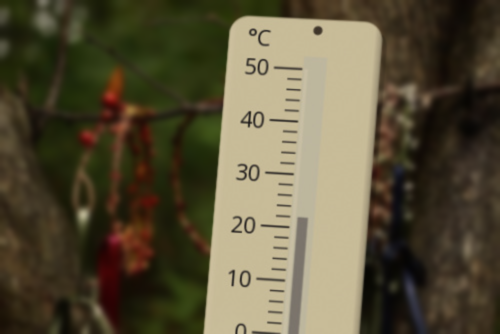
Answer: 22°C
